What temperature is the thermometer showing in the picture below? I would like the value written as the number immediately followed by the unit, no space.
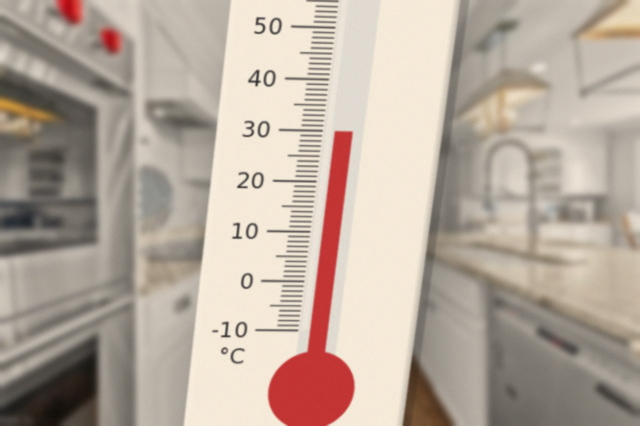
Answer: 30°C
